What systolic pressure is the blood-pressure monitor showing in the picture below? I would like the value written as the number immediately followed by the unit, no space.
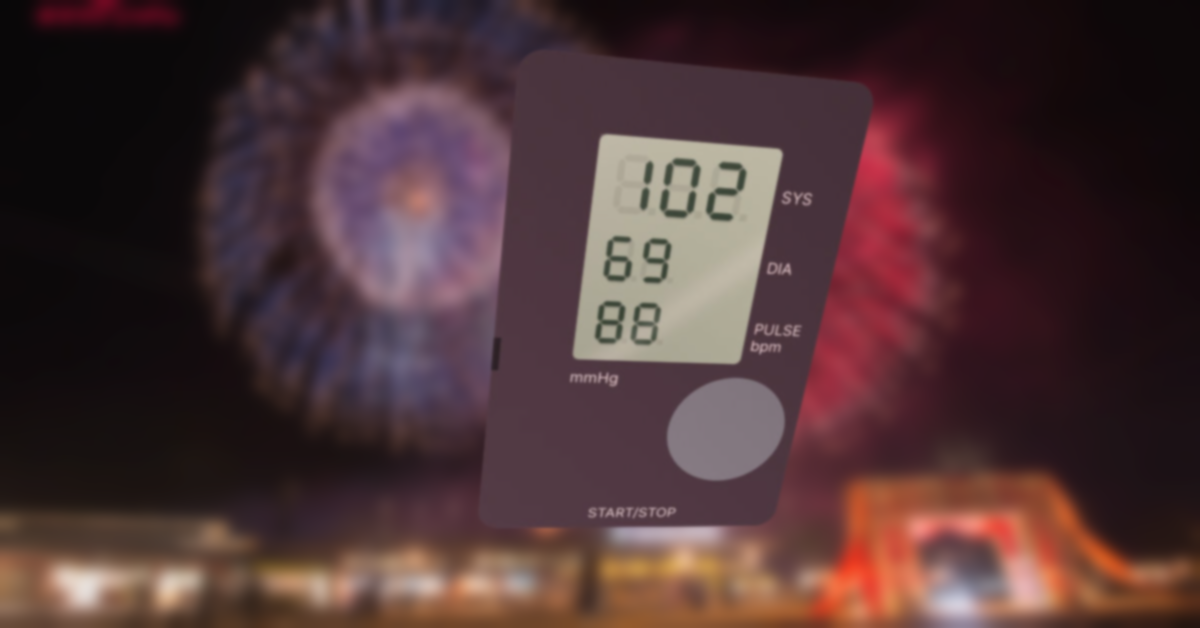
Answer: 102mmHg
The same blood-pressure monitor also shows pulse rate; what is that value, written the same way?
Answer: 88bpm
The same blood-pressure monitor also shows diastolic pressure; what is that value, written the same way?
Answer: 69mmHg
